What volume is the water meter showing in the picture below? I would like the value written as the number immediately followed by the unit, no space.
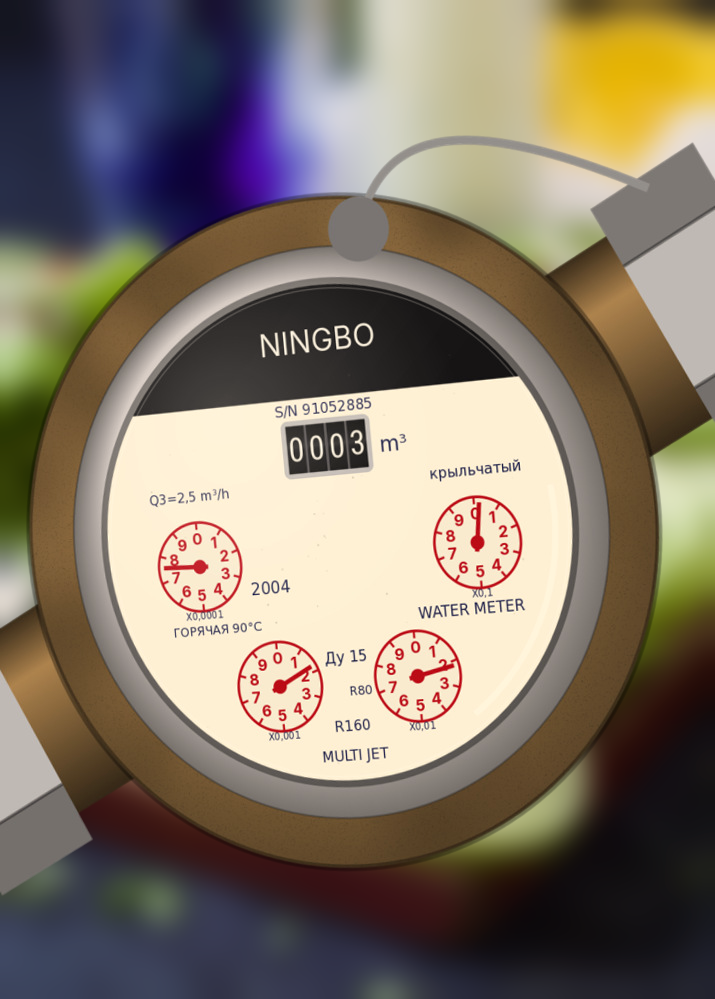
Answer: 3.0217m³
